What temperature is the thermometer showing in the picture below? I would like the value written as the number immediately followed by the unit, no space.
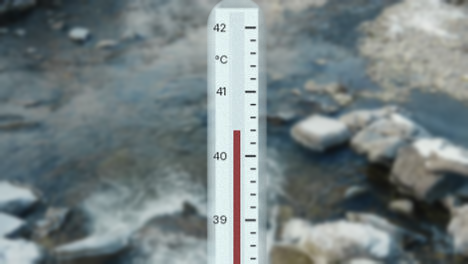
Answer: 40.4°C
